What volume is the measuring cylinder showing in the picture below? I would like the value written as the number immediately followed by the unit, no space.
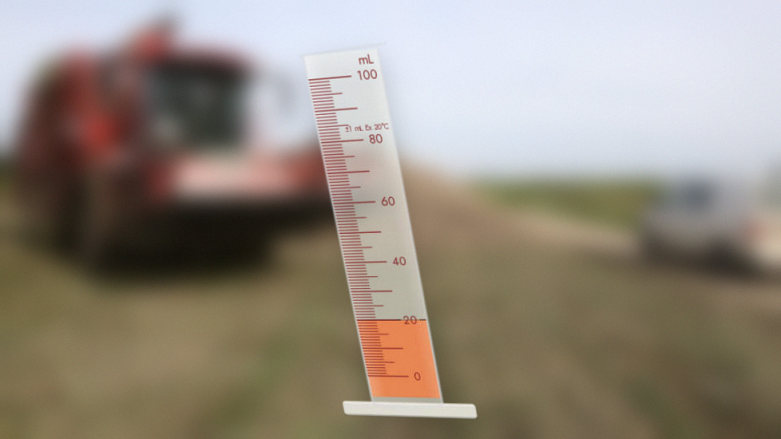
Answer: 20mL
